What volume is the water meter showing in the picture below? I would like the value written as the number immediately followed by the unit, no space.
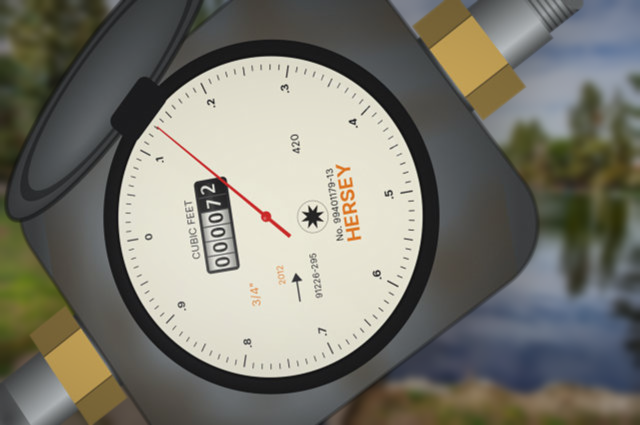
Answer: 72.13ft³
